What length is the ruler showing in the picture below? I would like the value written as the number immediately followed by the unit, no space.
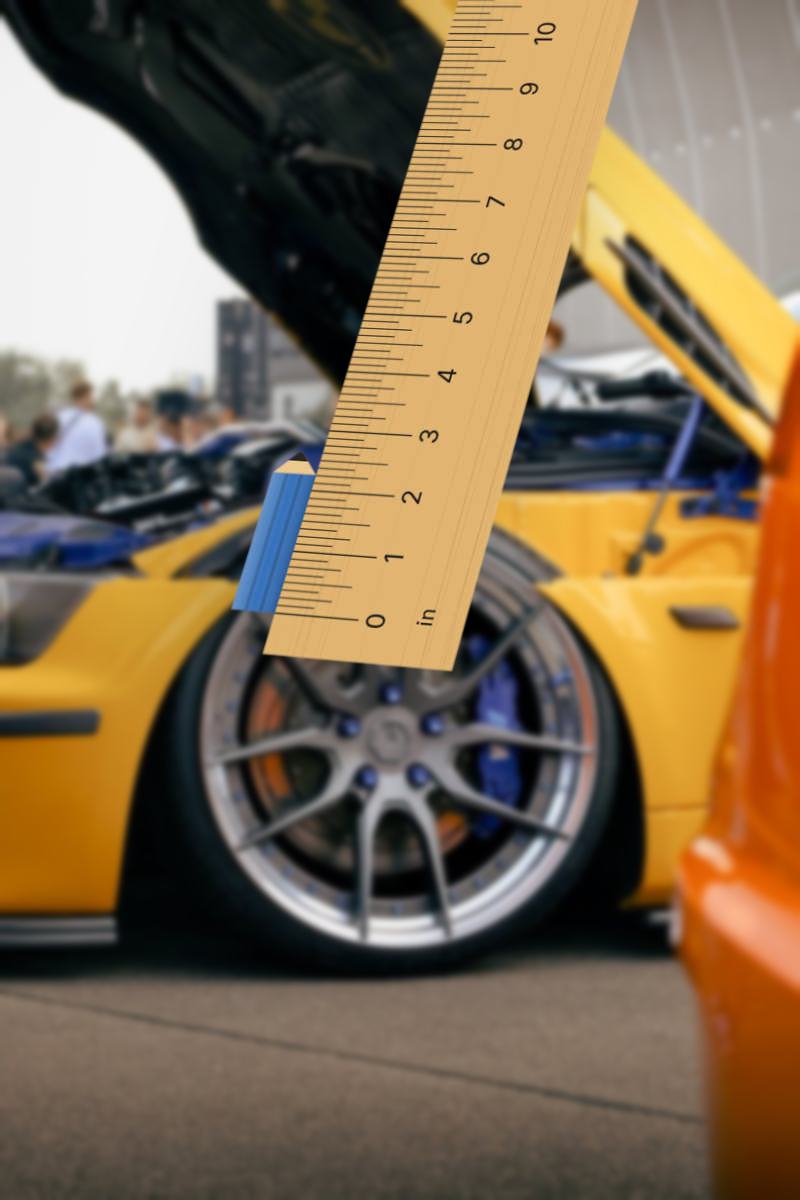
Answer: 2.625in
